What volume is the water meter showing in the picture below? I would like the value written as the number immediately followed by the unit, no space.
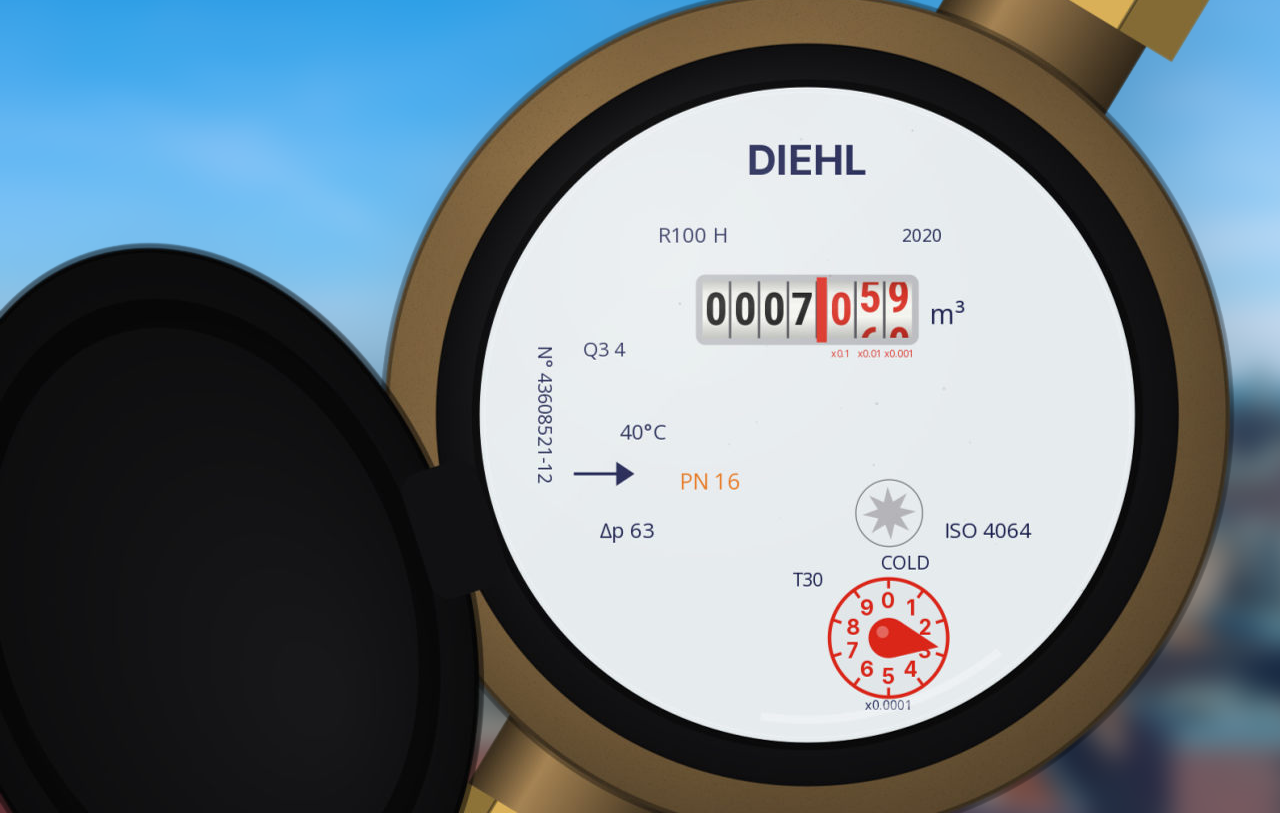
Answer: 7.0592m³
